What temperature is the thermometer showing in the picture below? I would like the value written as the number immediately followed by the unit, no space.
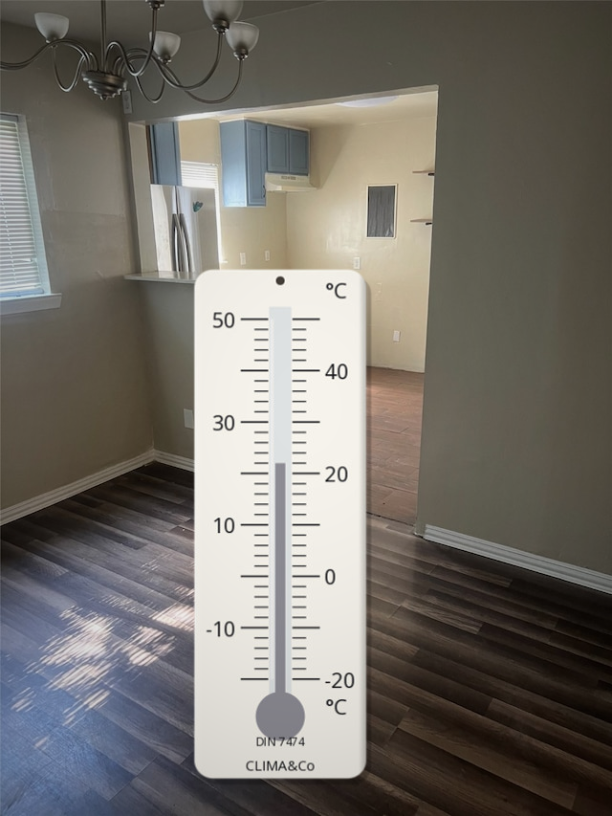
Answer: 22°C
